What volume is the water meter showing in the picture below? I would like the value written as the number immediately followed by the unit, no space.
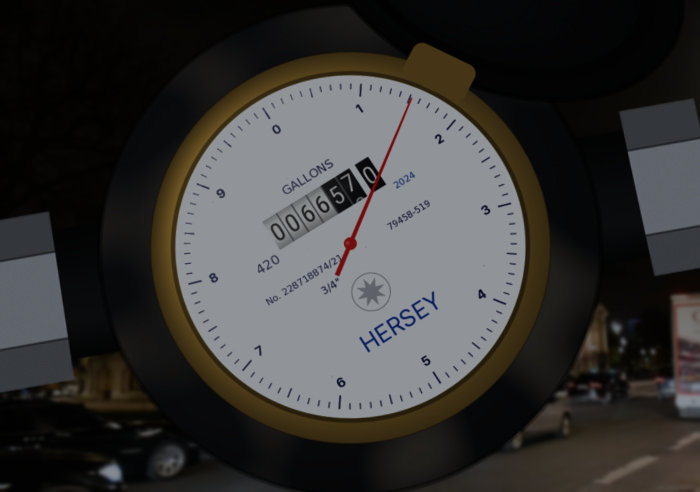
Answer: 66571.5gal
